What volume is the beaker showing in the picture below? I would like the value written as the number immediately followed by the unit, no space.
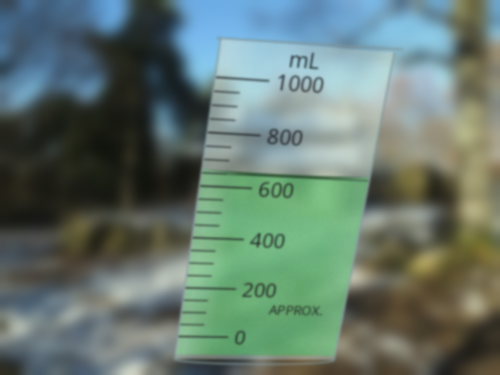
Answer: 650mL
